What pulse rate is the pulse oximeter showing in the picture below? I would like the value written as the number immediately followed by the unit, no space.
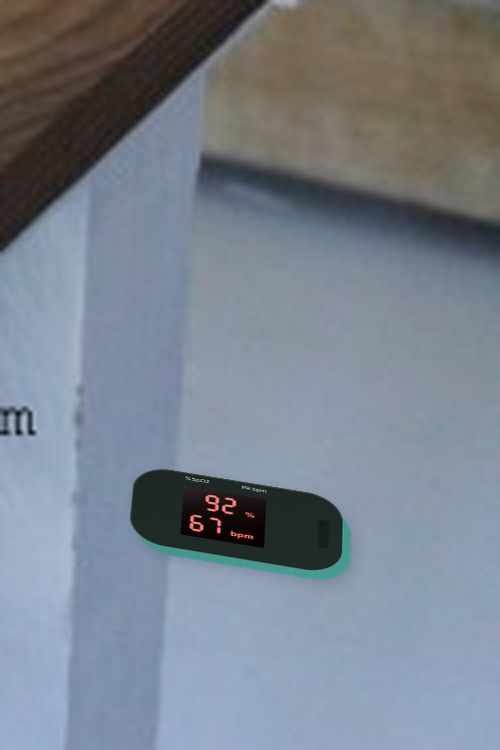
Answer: 67bpm
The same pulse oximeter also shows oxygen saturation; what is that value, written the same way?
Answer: 92%
